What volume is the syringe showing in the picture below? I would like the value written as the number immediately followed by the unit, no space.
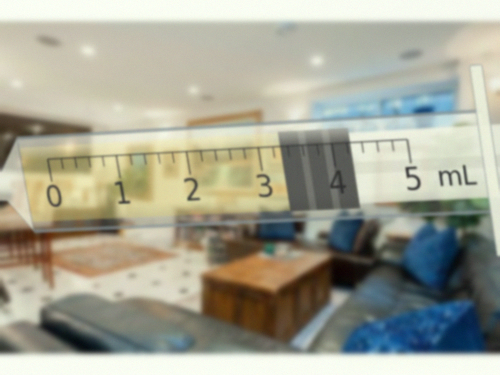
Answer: 3.3mL
